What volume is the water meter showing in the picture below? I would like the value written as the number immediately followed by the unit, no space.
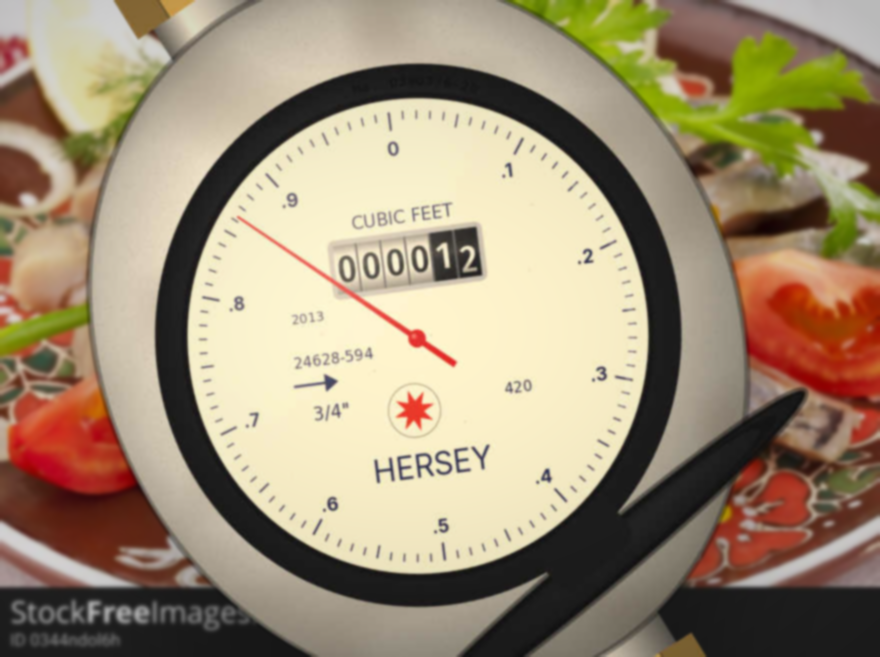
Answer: 11.86ft³
